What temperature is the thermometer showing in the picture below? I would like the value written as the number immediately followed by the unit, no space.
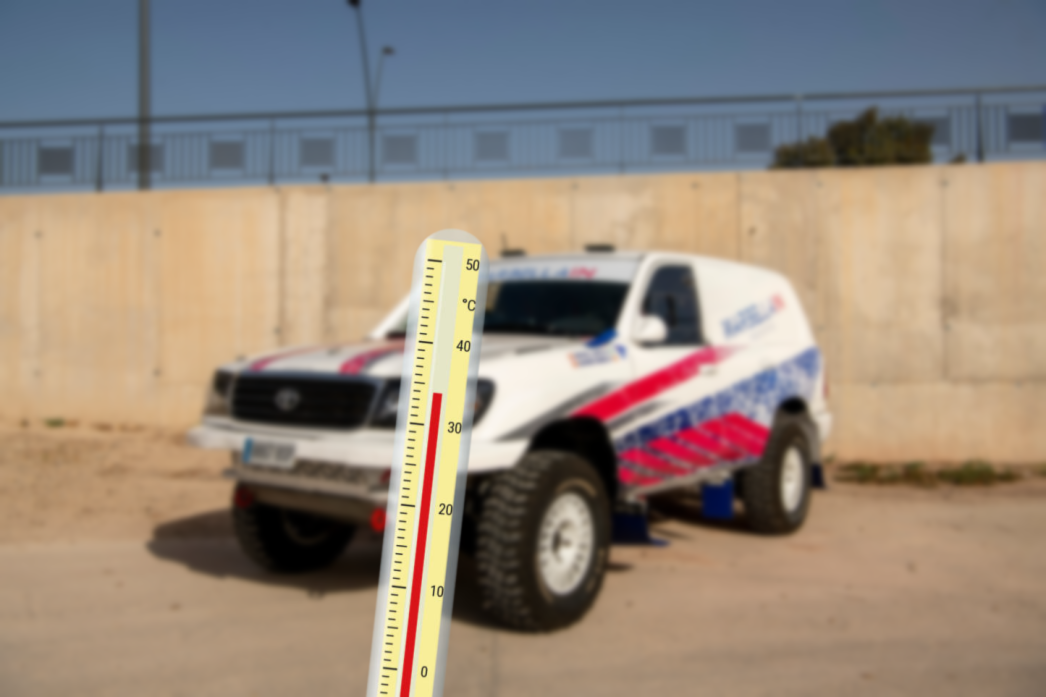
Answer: 34°C
